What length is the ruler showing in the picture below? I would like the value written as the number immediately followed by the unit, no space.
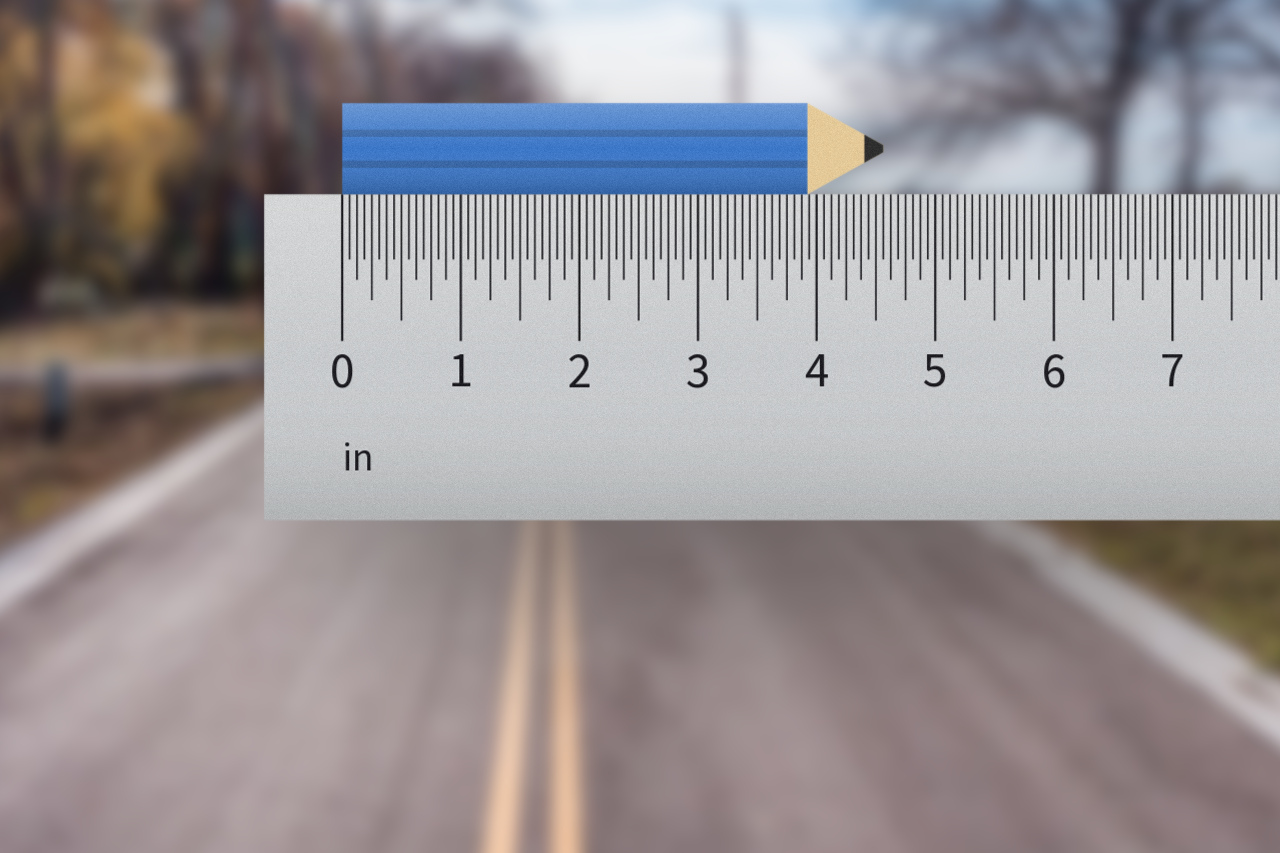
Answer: 4.5625in
